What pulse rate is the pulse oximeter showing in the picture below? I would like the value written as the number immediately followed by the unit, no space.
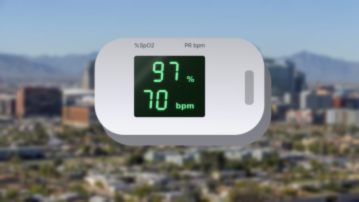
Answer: 70bpm
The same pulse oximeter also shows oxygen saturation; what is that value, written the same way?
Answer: 97%
